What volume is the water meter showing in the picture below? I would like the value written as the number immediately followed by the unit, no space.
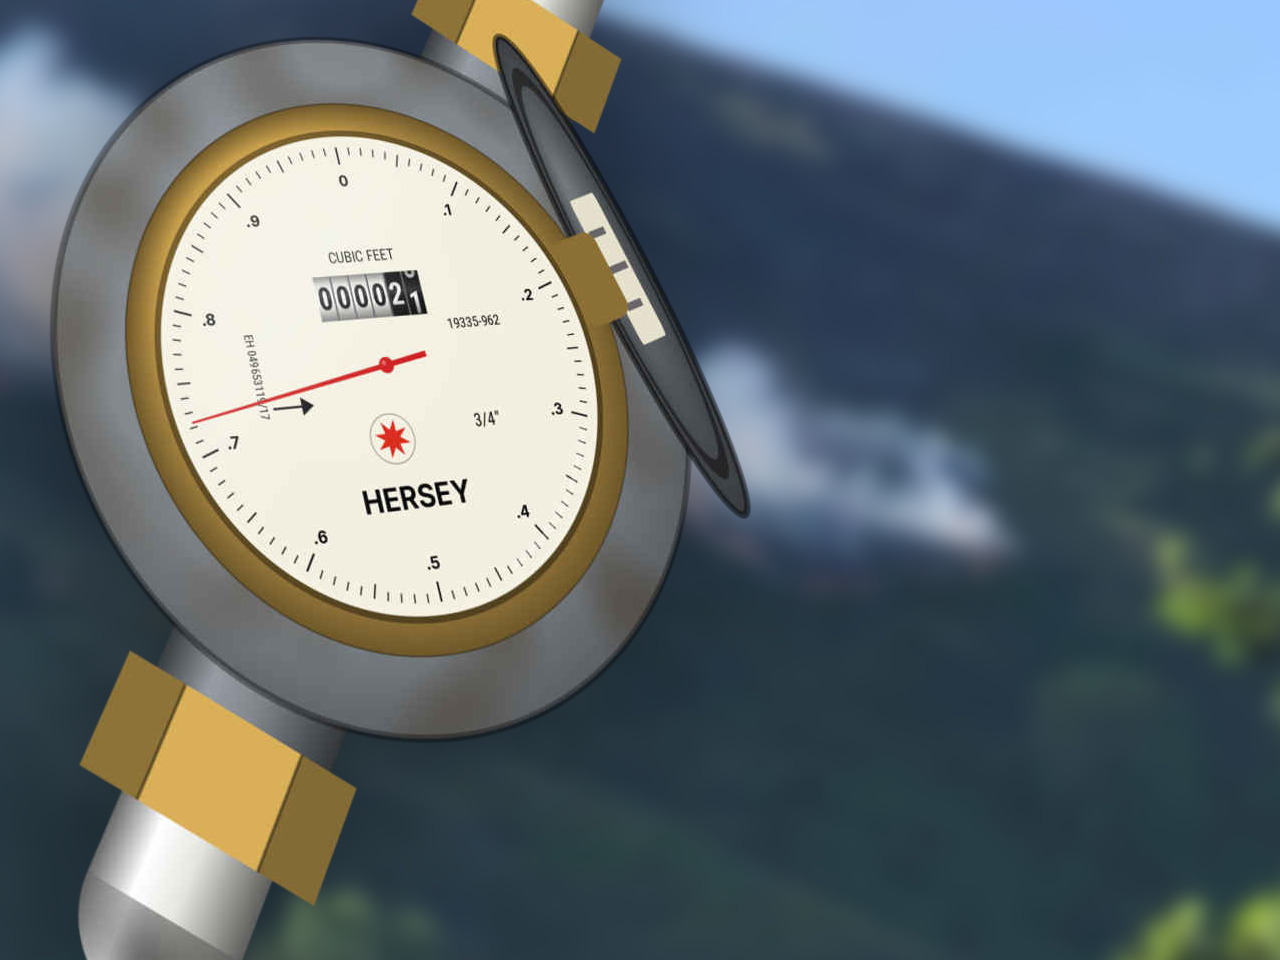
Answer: 20.72ft³
